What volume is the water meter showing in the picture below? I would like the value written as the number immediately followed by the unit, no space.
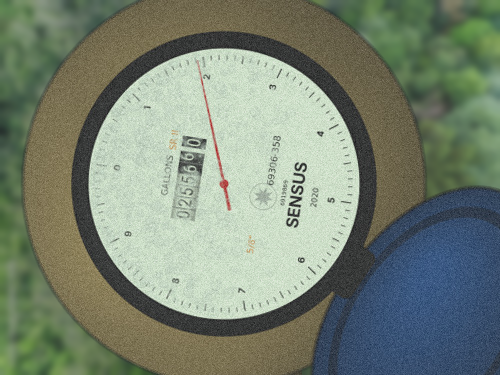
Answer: 255661.9gal
